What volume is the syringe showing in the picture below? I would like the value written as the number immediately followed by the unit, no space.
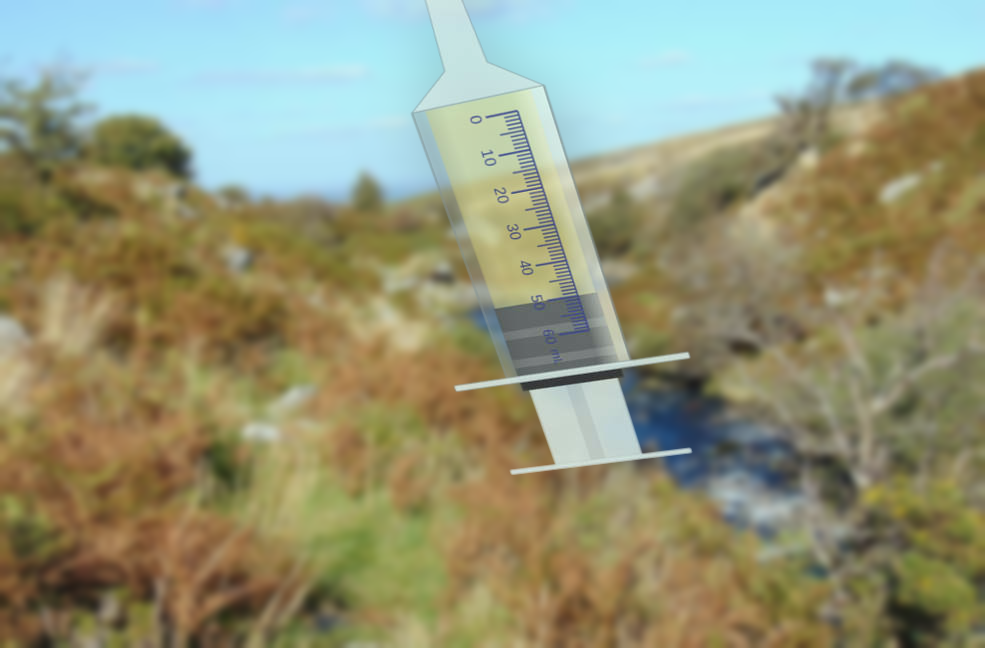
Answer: 50mL
